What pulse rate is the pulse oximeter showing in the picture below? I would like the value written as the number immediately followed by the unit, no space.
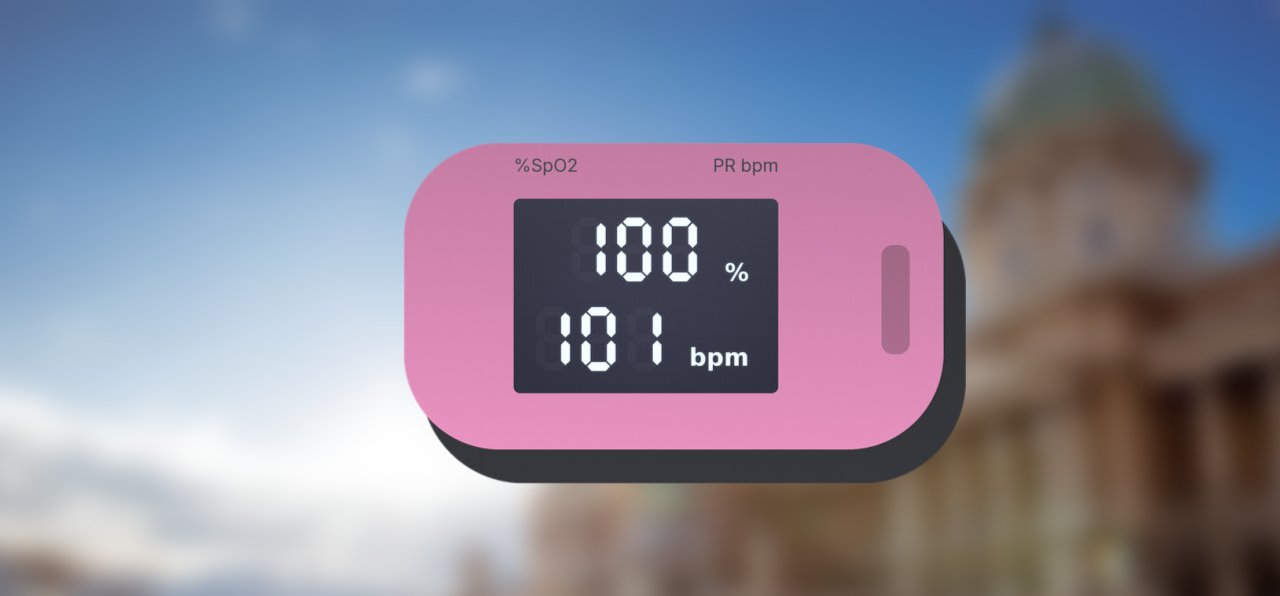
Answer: 101bpm
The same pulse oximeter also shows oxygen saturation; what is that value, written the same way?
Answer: 100%
